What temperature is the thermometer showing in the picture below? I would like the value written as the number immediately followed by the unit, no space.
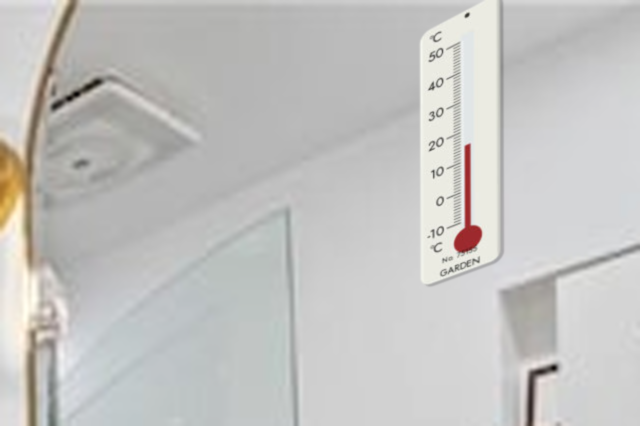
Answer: 15°C
